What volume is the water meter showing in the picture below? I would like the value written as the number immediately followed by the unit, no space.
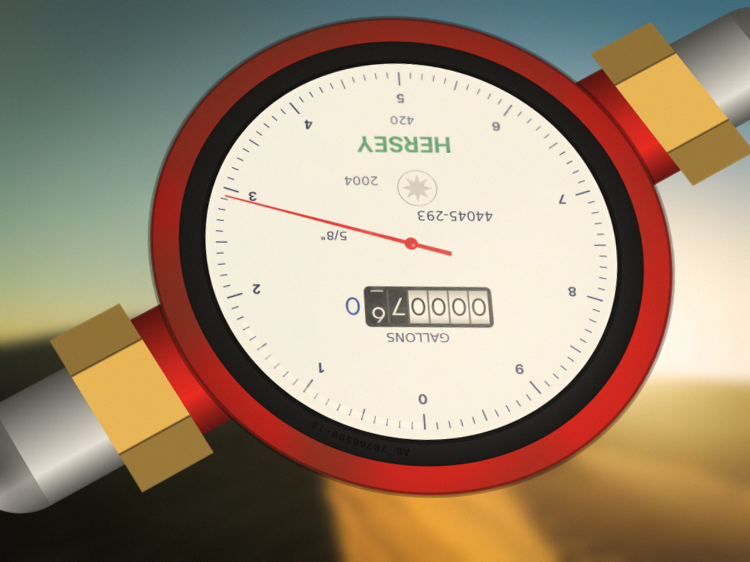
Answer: 762.9gal
